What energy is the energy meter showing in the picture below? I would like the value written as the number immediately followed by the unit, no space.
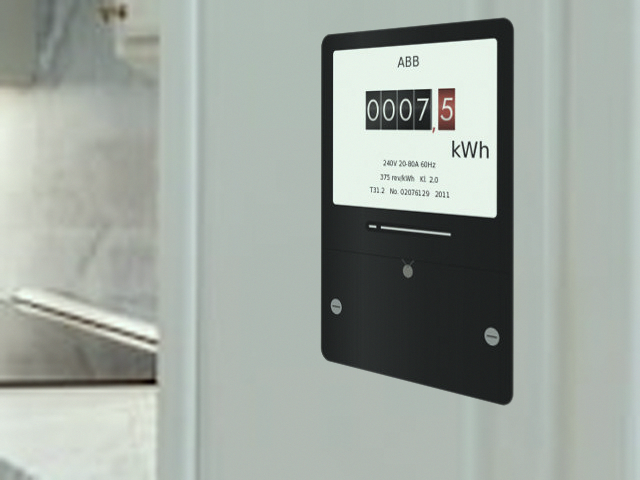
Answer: 7.5kWh
